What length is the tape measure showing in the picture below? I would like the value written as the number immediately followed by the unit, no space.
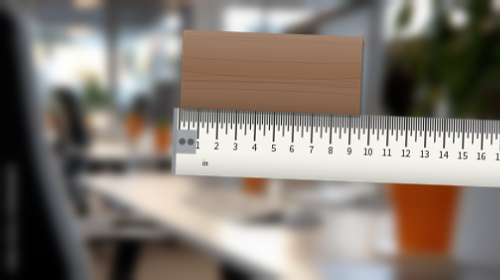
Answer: 9.5in
